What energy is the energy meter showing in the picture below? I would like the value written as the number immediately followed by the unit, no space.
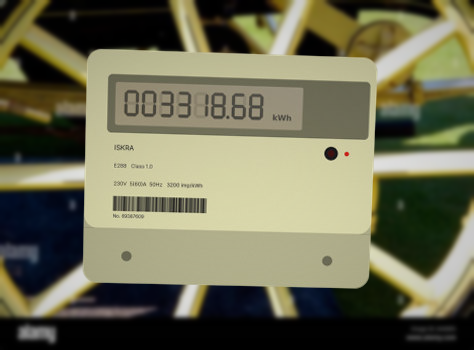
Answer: 3318.68kWh
